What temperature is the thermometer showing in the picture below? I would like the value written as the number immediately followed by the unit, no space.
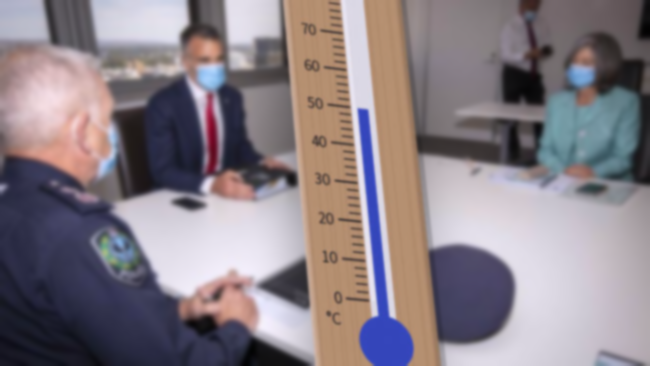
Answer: 50°C
